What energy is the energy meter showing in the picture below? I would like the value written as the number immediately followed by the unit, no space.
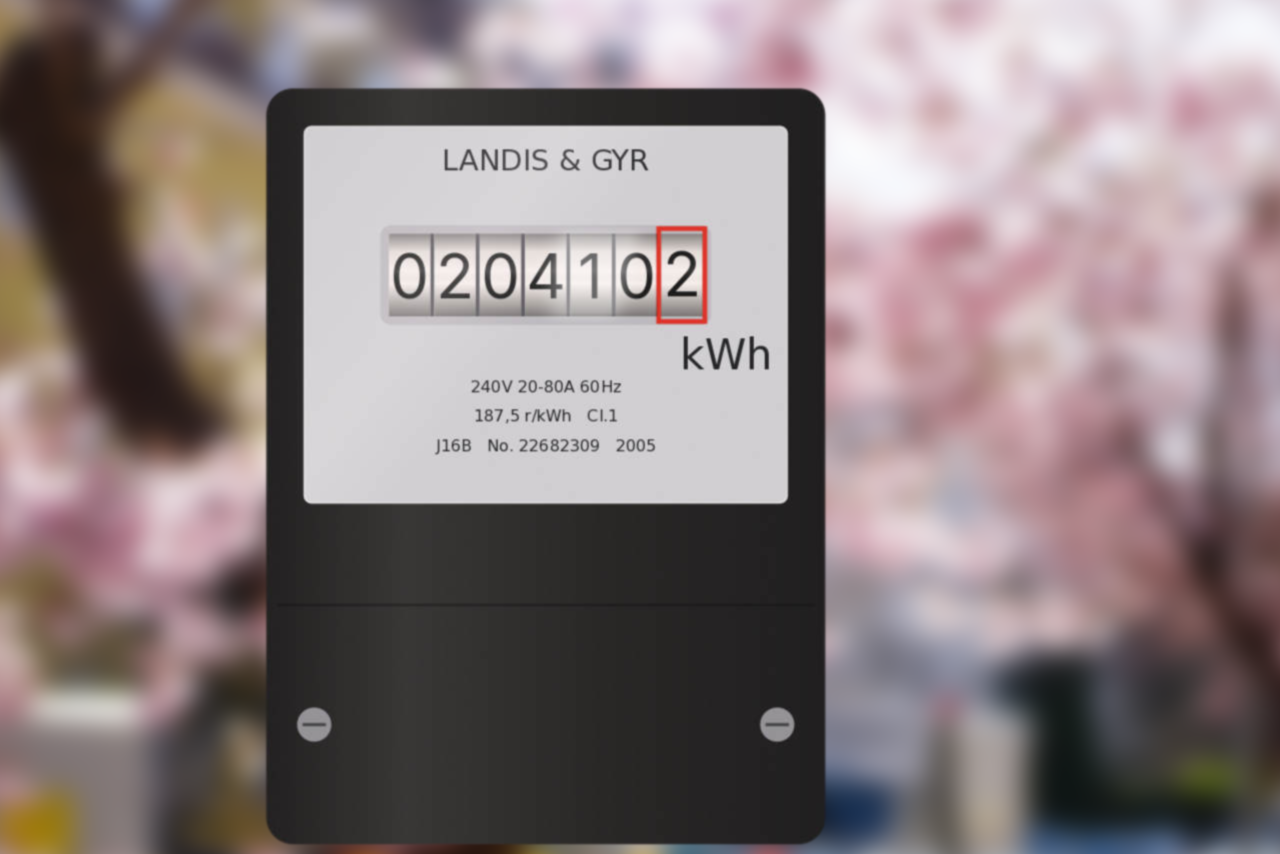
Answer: 20410.2kWh
